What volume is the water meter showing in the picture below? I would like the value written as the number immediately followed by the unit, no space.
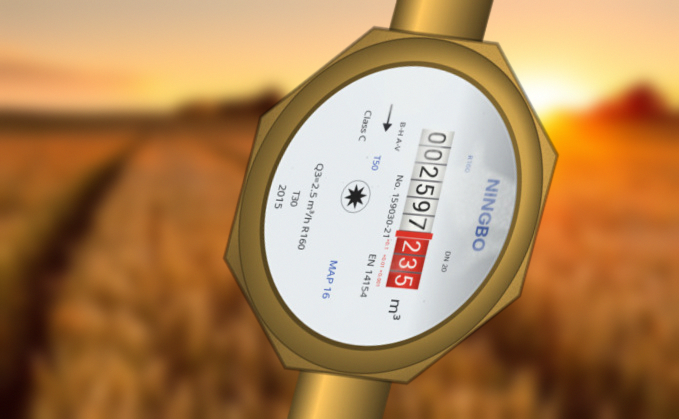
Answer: 2597.235m³
